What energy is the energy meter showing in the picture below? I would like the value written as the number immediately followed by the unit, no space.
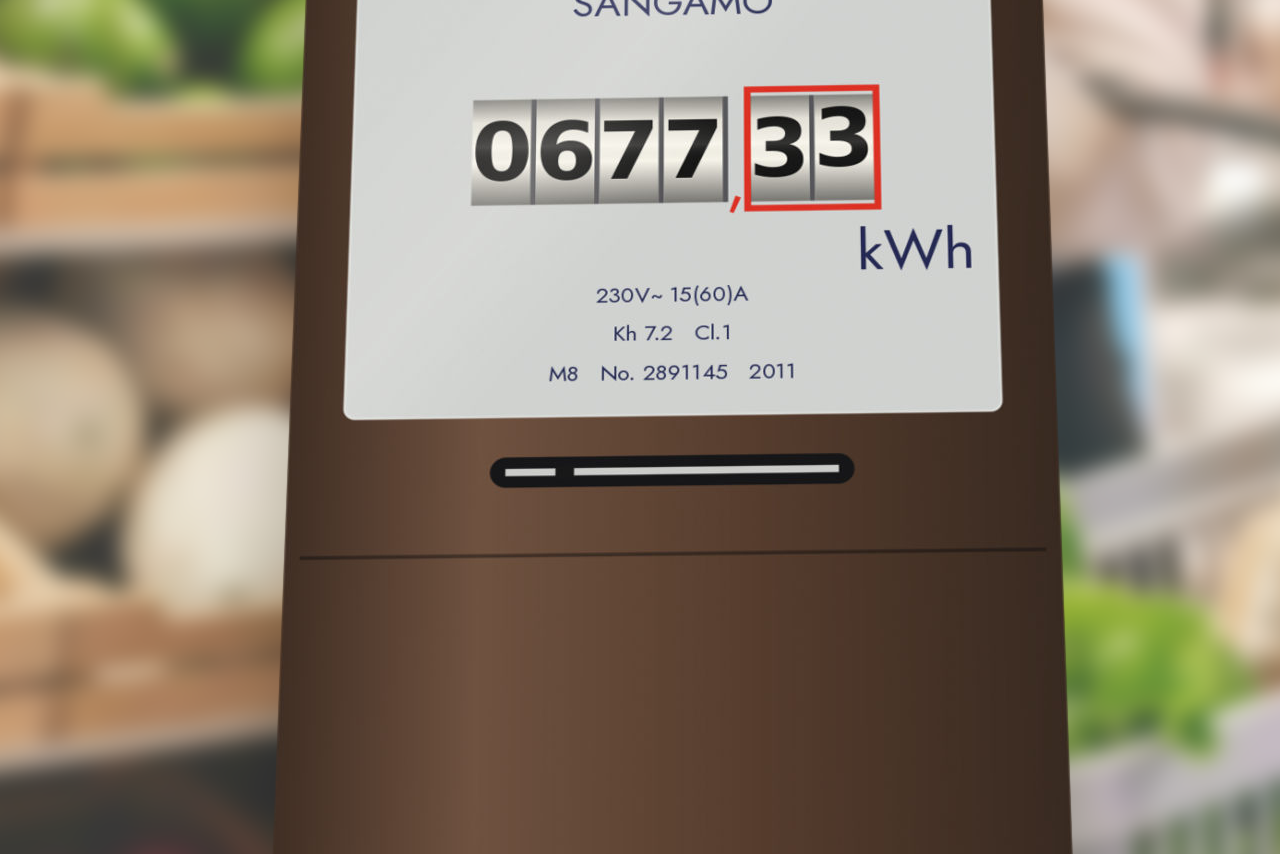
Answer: 677.33kWh
